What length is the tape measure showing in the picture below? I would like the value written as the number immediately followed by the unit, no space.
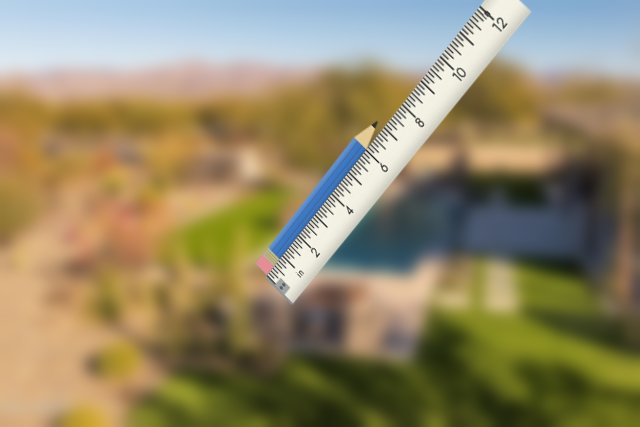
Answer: 7in
